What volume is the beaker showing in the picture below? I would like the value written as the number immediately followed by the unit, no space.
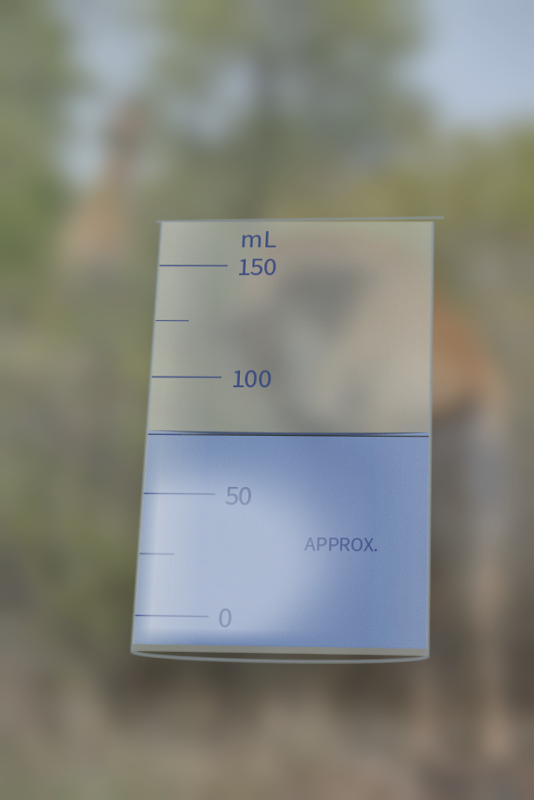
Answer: 75mL
